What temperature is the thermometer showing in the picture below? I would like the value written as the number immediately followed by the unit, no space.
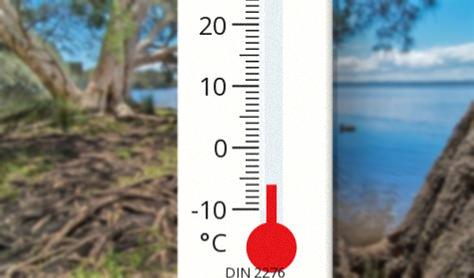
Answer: -6°C
